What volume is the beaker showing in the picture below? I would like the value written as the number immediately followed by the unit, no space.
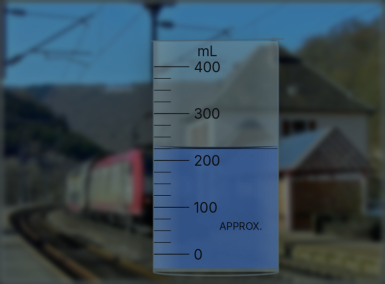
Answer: 225mL
